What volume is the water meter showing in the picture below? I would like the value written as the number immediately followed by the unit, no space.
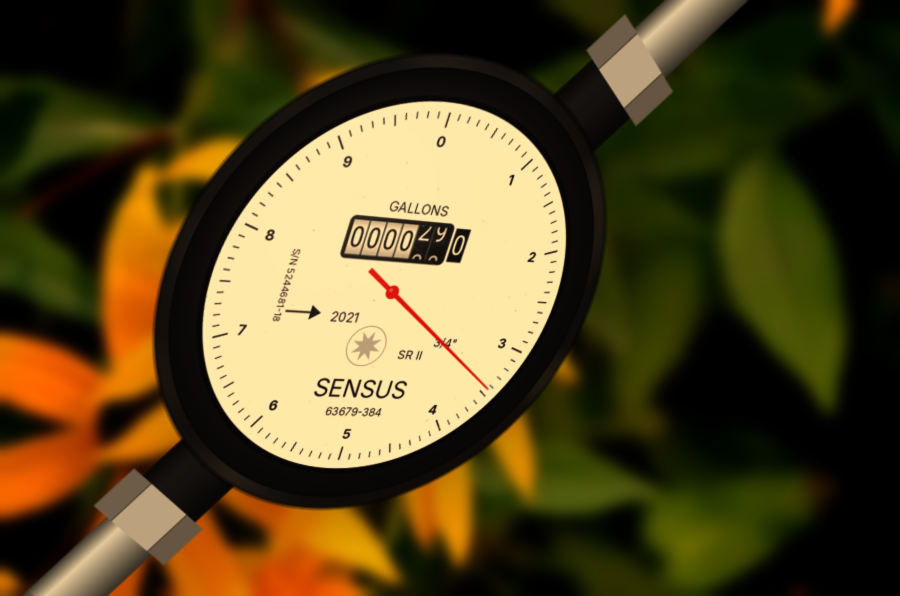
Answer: 293.4gal
